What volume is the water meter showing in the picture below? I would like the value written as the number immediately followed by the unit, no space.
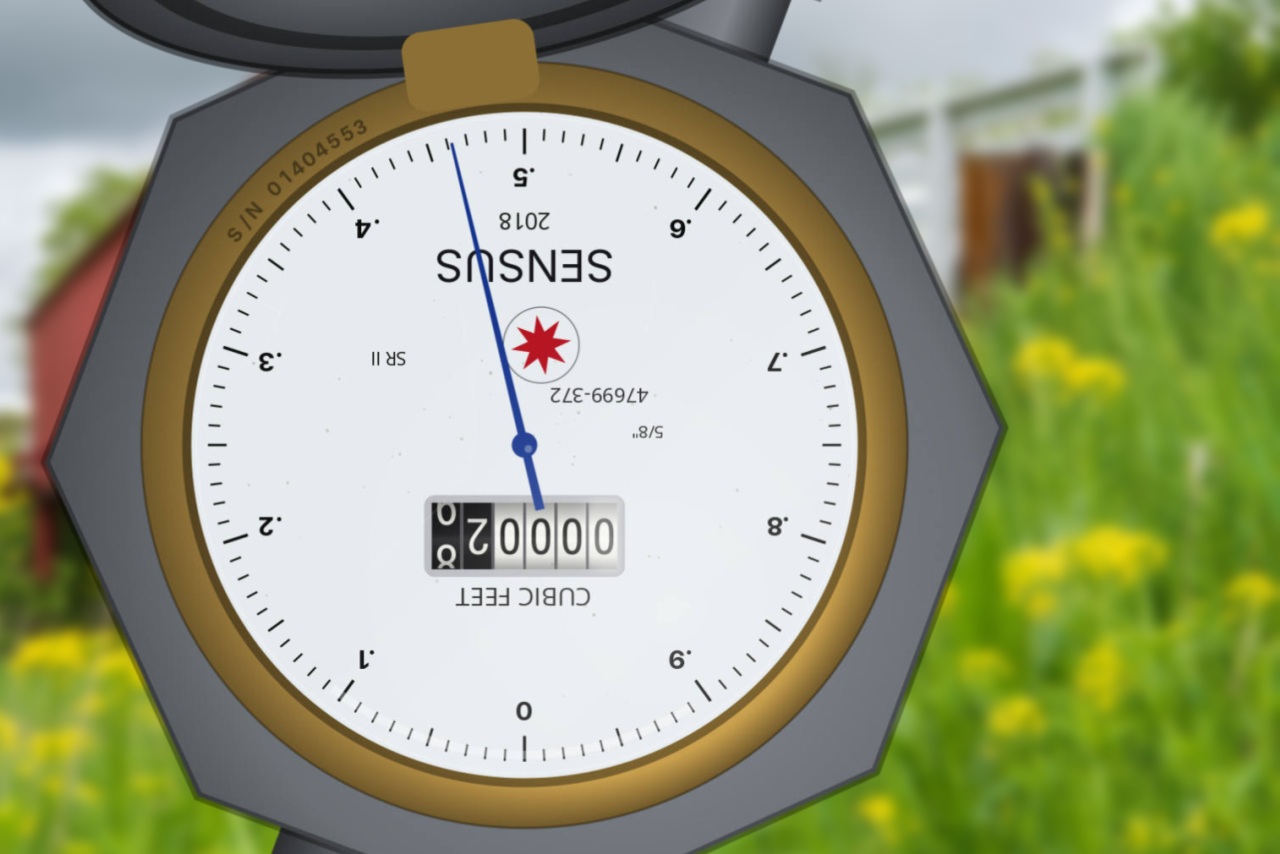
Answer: 28.46ft³
